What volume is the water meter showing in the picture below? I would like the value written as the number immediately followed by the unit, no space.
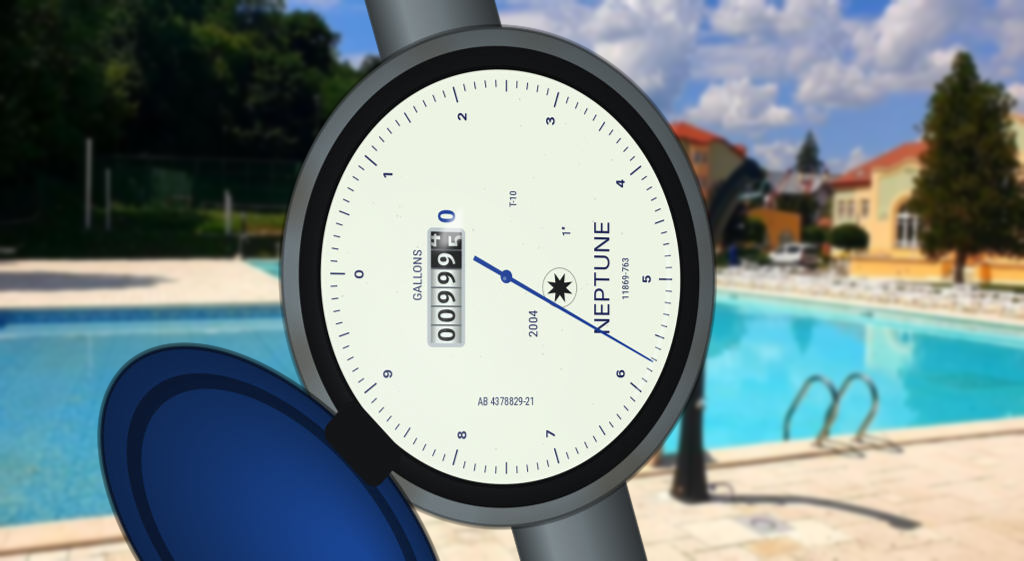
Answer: 99945.7gal
